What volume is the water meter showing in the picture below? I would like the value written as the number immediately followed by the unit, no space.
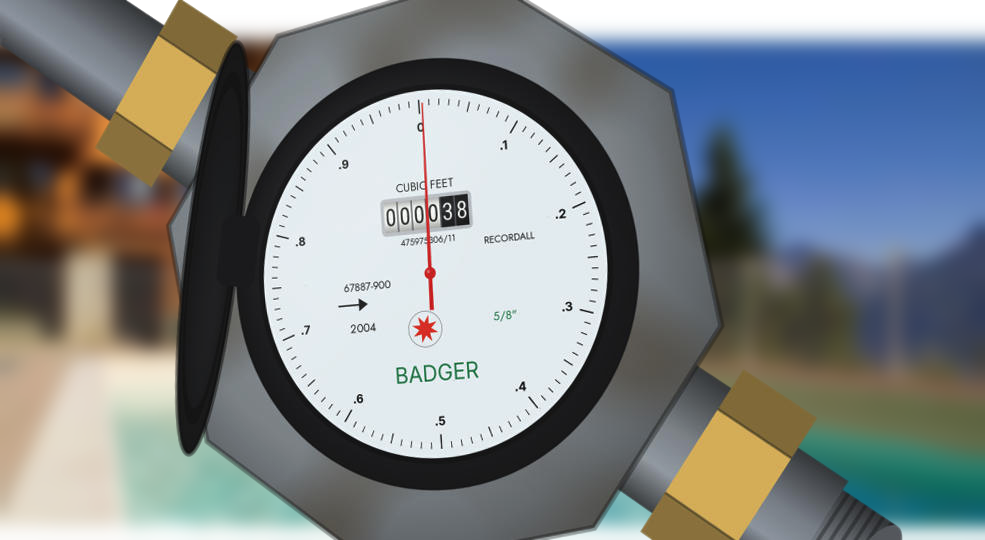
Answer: 38.00ft³
